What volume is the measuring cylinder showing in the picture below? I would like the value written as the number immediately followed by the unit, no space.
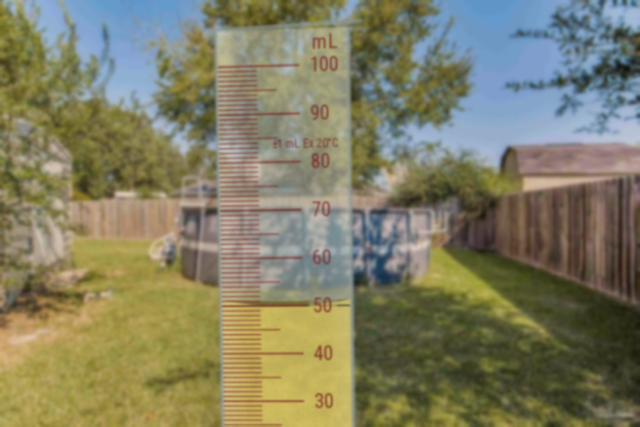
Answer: 50mL
